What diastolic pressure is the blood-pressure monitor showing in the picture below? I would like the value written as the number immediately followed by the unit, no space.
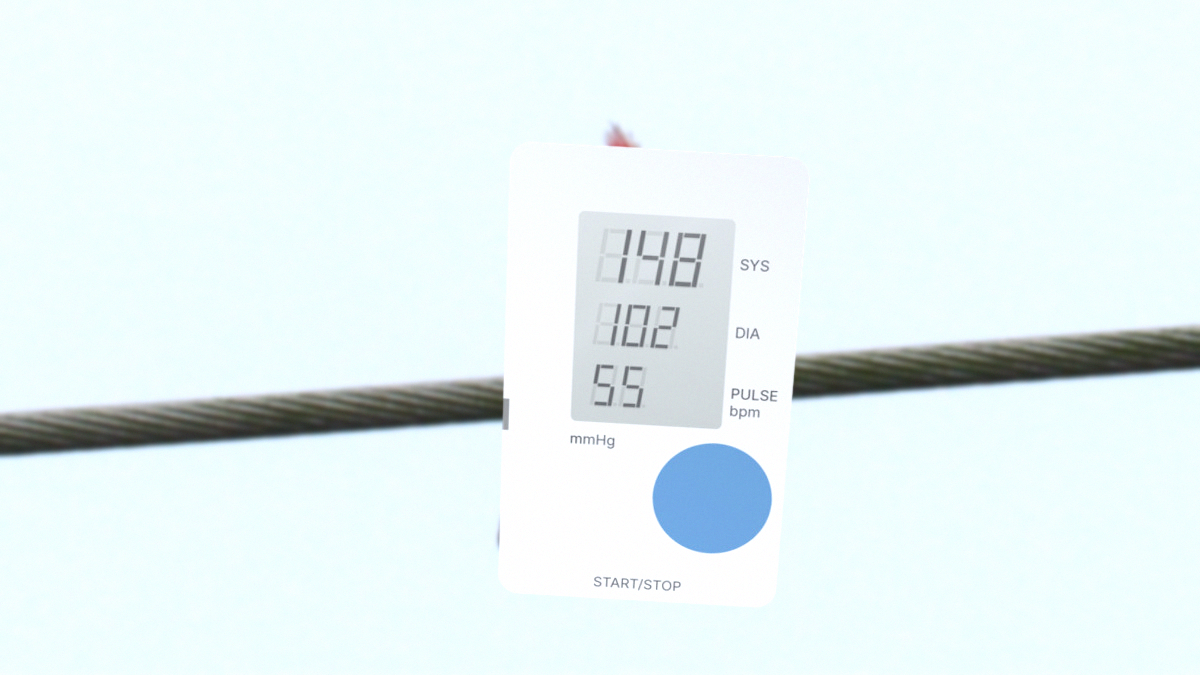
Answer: 102mmHg
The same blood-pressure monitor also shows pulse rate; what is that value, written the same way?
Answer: 55bpm
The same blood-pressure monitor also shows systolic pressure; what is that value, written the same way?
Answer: 148mmHg
